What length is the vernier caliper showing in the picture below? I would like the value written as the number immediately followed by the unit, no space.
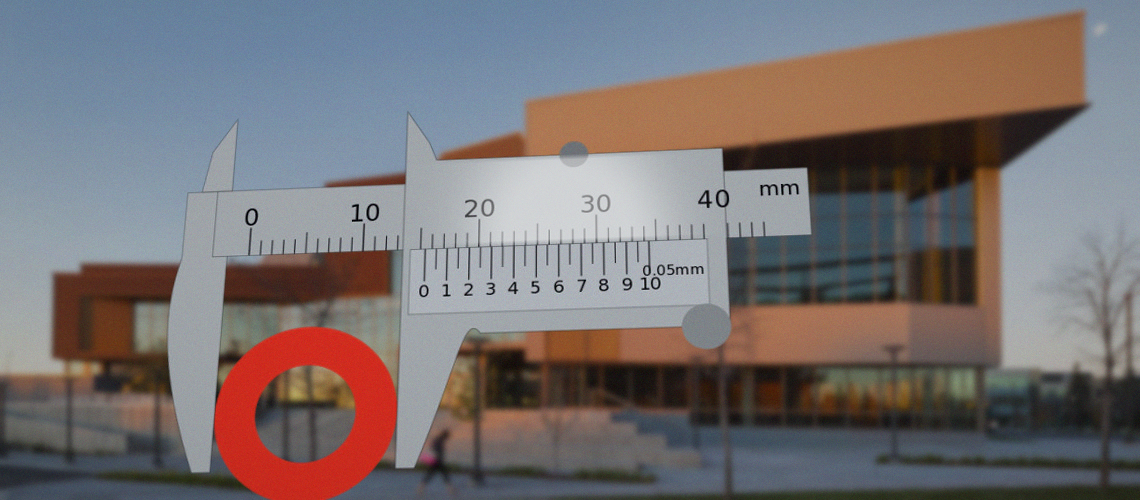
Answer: 15.4mm
